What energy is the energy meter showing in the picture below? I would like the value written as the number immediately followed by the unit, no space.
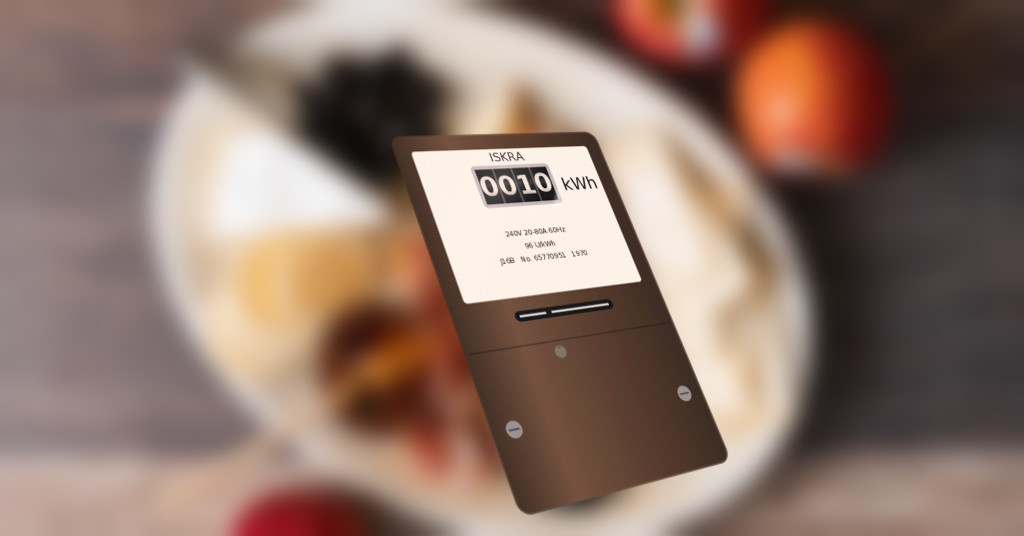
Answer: 10kWh
